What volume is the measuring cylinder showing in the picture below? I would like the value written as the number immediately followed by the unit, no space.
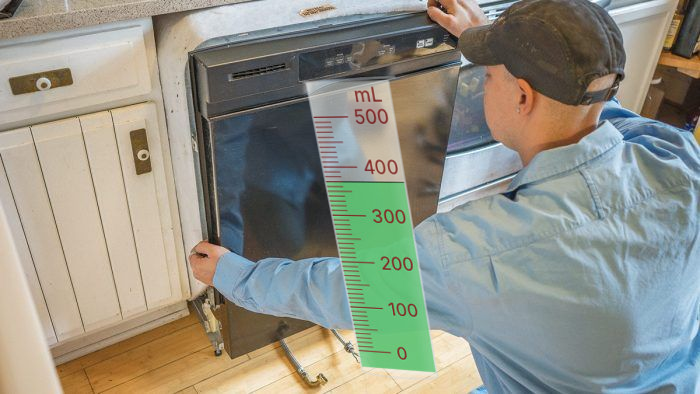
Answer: 370mL
